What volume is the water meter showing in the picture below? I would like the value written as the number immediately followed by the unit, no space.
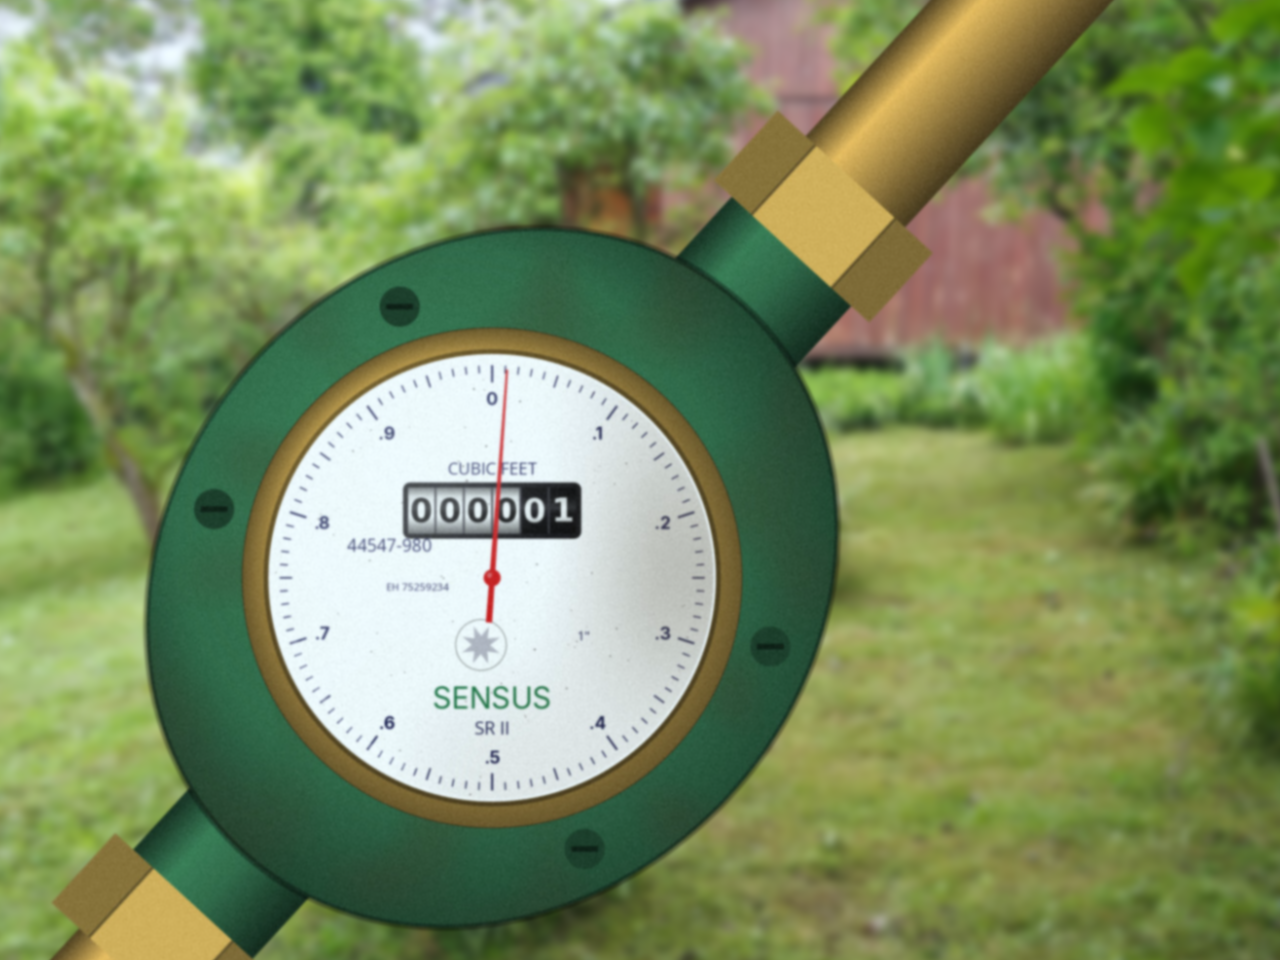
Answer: 1.01ft³
